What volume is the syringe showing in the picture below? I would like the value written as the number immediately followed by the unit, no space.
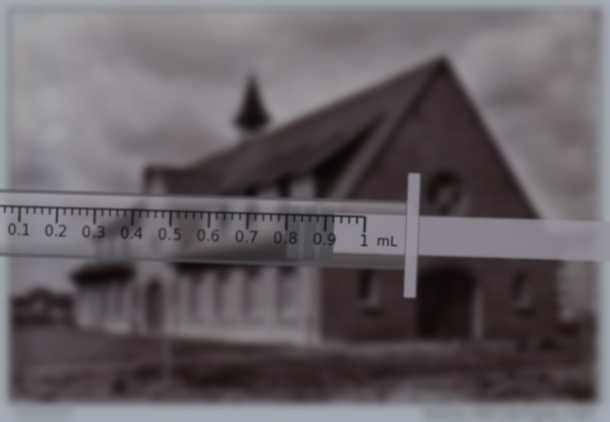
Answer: 0.8mL
